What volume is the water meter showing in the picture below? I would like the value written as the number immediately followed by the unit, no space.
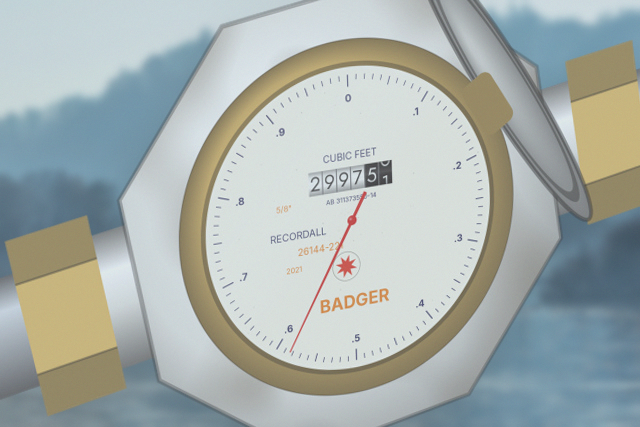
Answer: 299750.58ft³
